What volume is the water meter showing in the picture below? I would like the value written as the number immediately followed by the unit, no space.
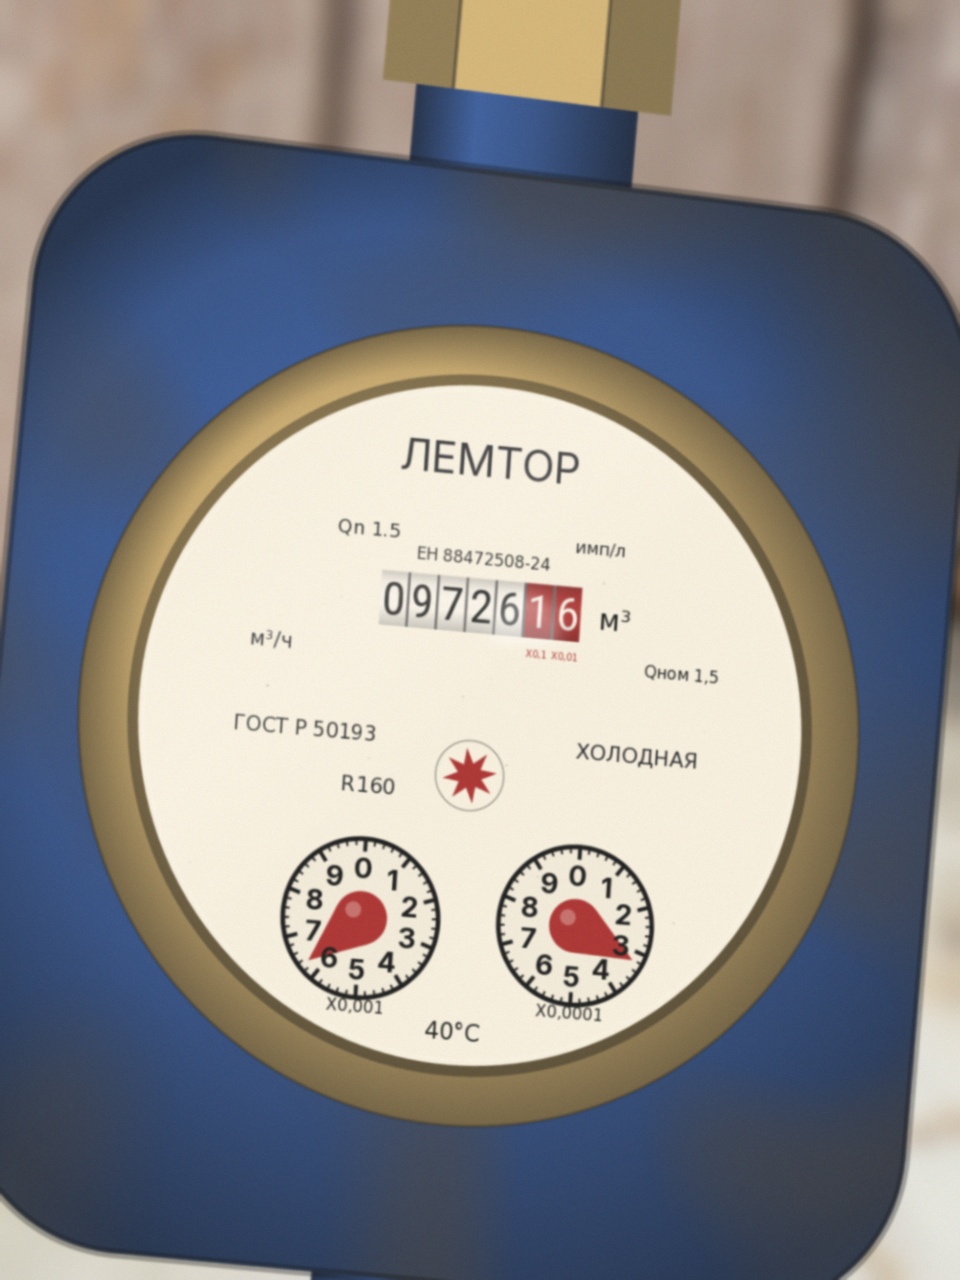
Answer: 9726.1663m³
